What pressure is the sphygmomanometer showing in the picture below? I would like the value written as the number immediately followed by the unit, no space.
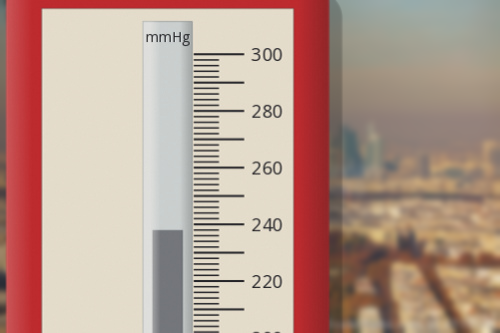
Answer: 238mmHg
